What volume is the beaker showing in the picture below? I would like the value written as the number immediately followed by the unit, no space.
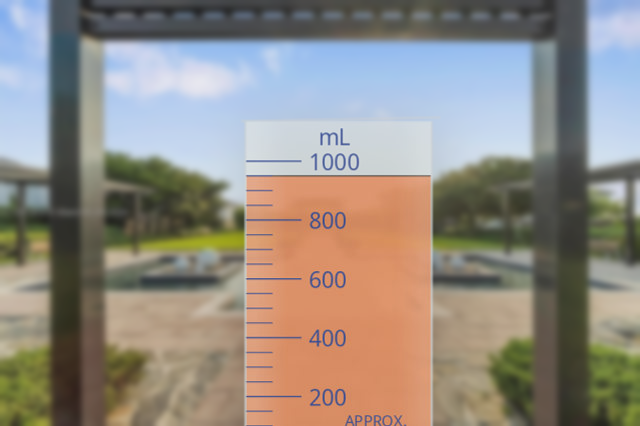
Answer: 950mL
